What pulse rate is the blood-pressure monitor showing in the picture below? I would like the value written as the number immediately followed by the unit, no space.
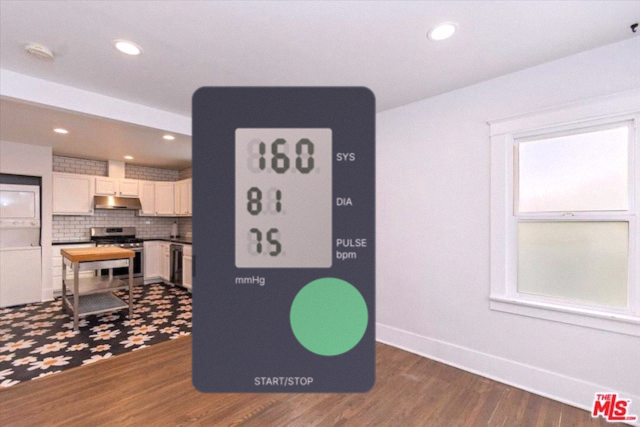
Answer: 75bpm
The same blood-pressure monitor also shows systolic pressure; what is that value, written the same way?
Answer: 160mmHg
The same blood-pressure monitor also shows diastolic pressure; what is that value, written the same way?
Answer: 81mmHg
